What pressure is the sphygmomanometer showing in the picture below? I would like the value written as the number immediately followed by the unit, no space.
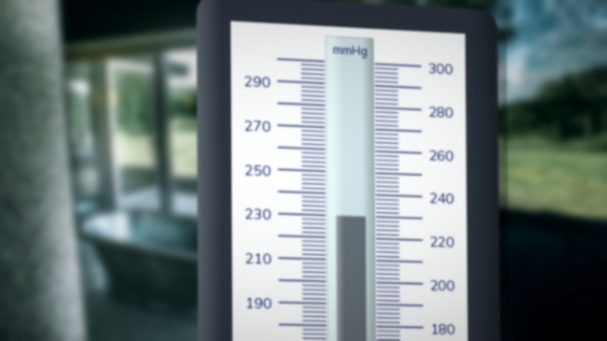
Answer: 230mmHg
